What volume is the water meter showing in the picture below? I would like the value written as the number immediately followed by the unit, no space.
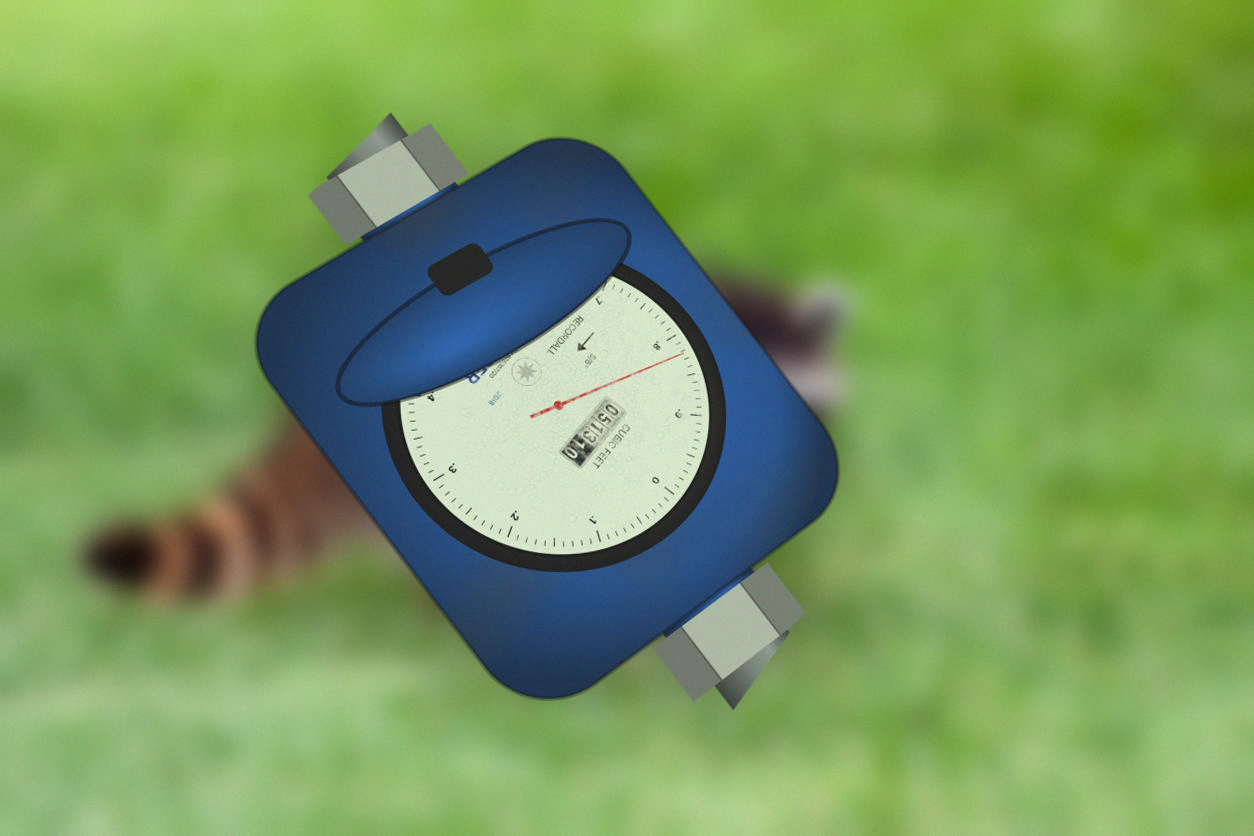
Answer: 51309.82ft³
